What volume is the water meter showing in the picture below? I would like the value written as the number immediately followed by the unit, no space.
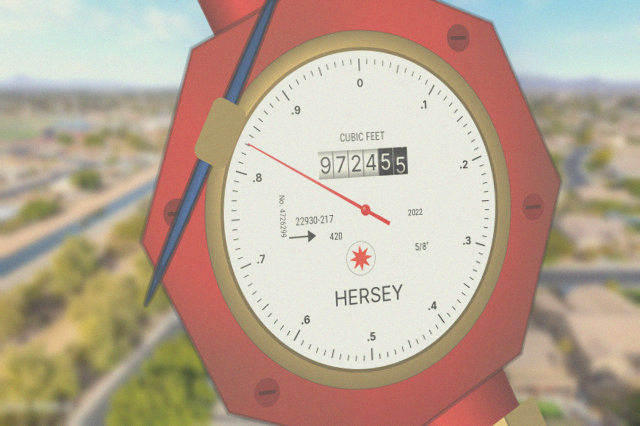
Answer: 972454.83ft³
